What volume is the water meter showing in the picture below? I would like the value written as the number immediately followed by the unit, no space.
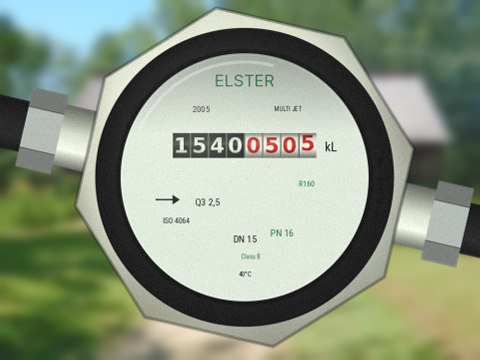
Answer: 1540.0505kL
